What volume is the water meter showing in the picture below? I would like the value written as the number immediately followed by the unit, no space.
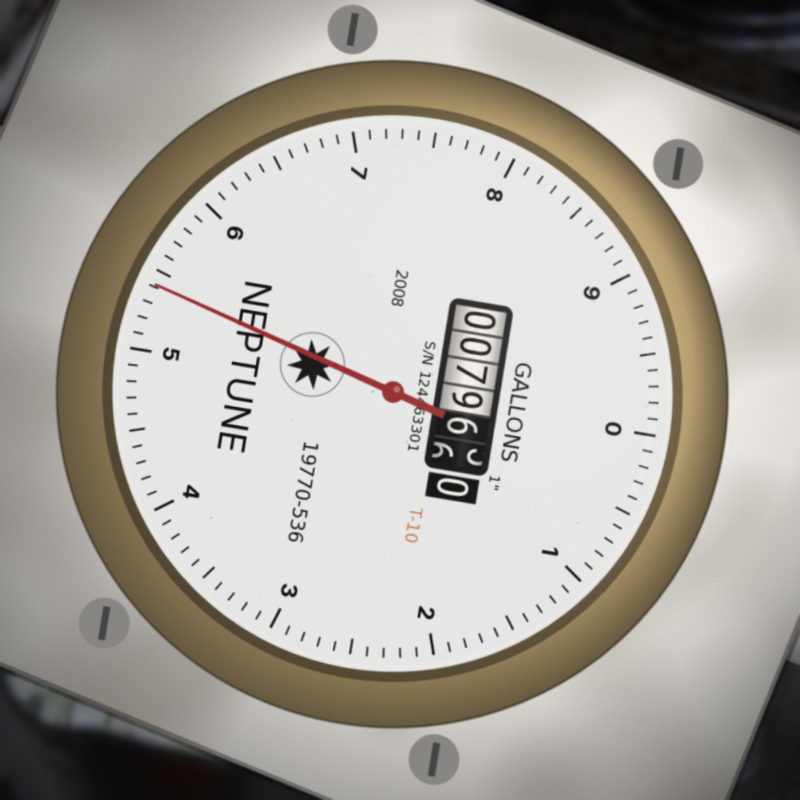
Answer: 79655.4gal
